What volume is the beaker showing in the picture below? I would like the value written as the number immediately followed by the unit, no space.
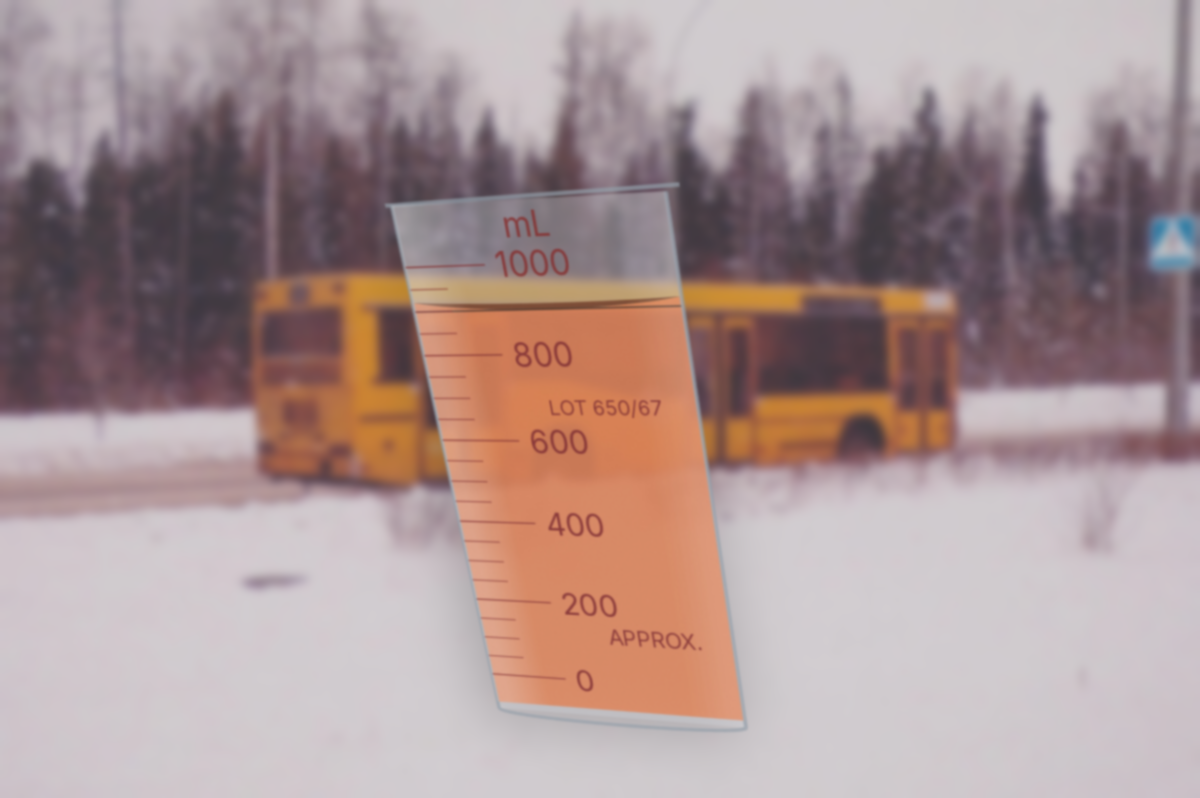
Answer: 900mL
